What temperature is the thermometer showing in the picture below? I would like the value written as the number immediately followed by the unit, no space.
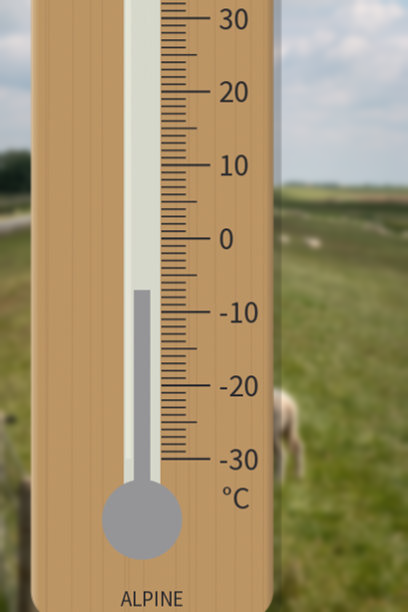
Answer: -7°C
